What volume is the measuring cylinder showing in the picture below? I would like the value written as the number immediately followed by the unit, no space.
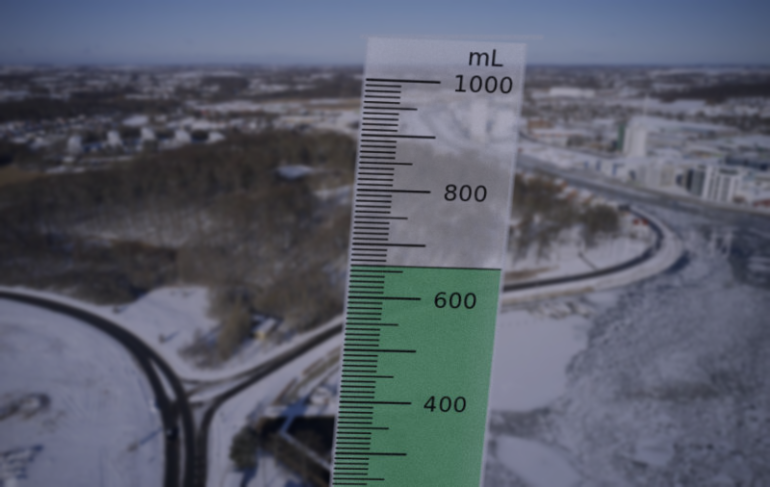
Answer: 660mL
